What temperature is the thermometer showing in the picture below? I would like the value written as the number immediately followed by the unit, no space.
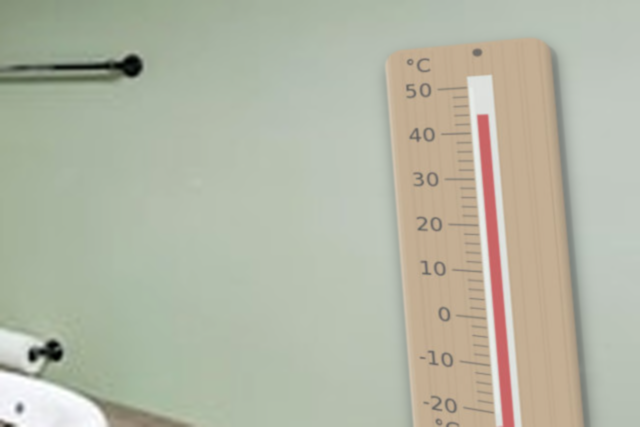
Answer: 44°C
